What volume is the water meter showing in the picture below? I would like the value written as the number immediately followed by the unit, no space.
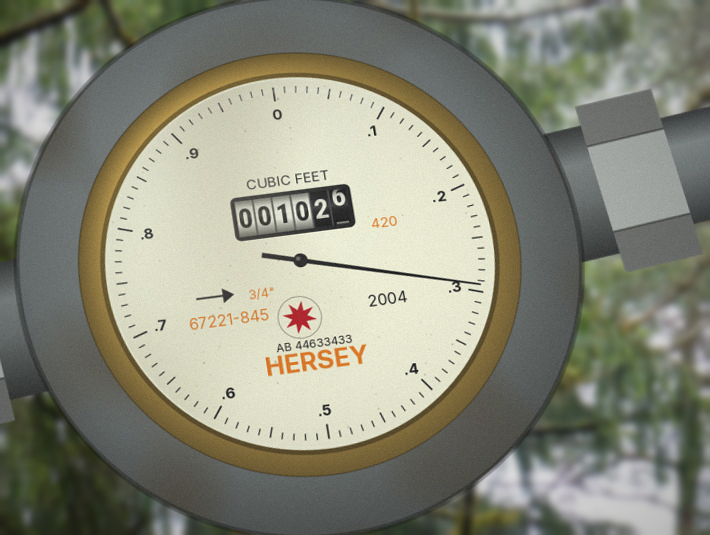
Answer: 1026.29ft³
